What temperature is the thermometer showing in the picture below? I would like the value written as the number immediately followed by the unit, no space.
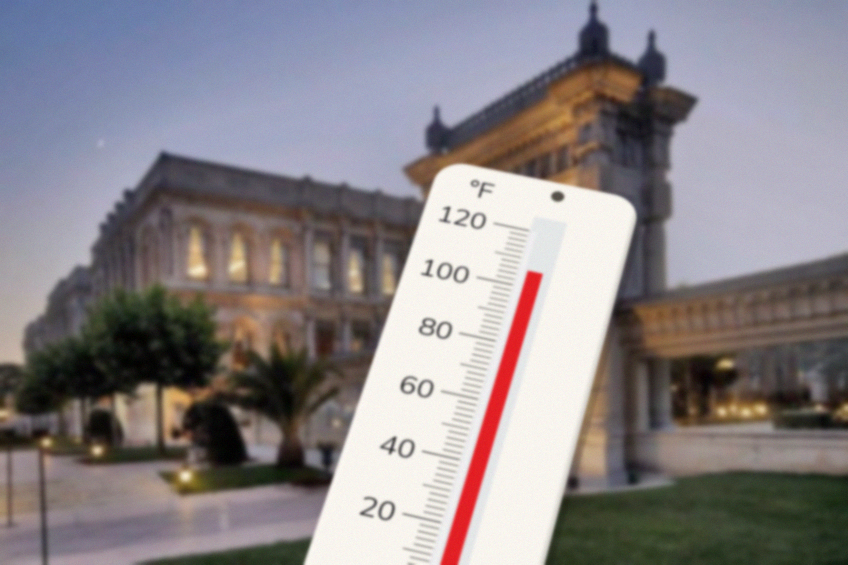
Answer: 106°F
